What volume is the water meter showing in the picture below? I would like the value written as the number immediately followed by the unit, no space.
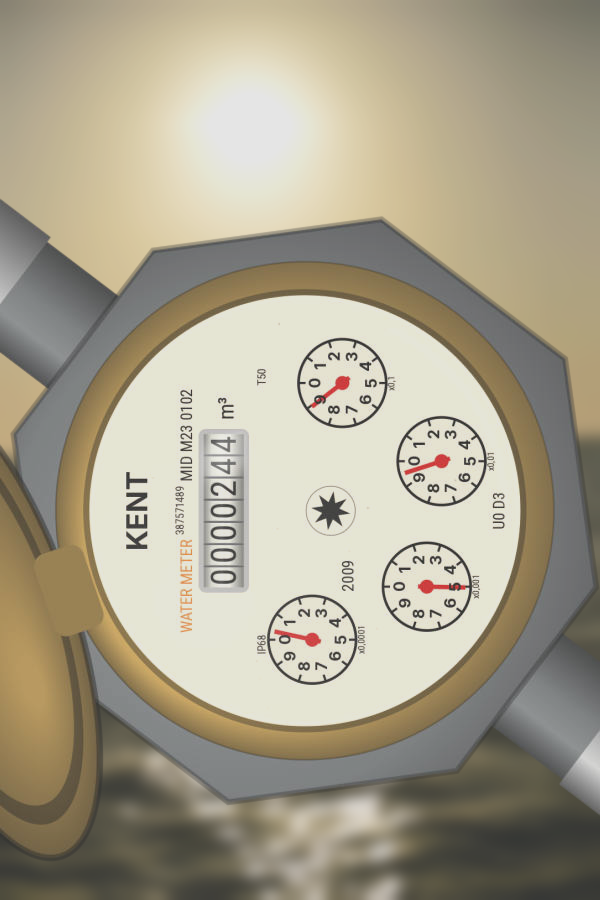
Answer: 244.8950m³
